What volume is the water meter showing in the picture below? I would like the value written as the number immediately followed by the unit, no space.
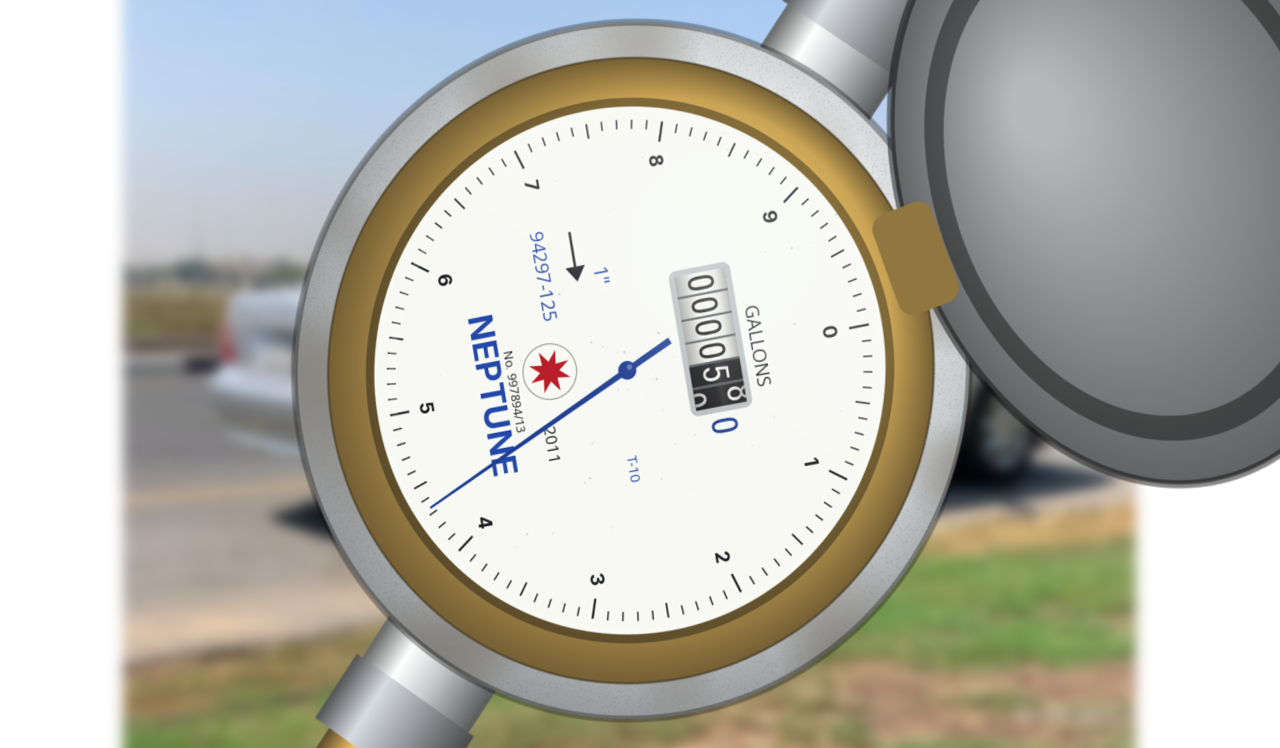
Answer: 584.3gal
